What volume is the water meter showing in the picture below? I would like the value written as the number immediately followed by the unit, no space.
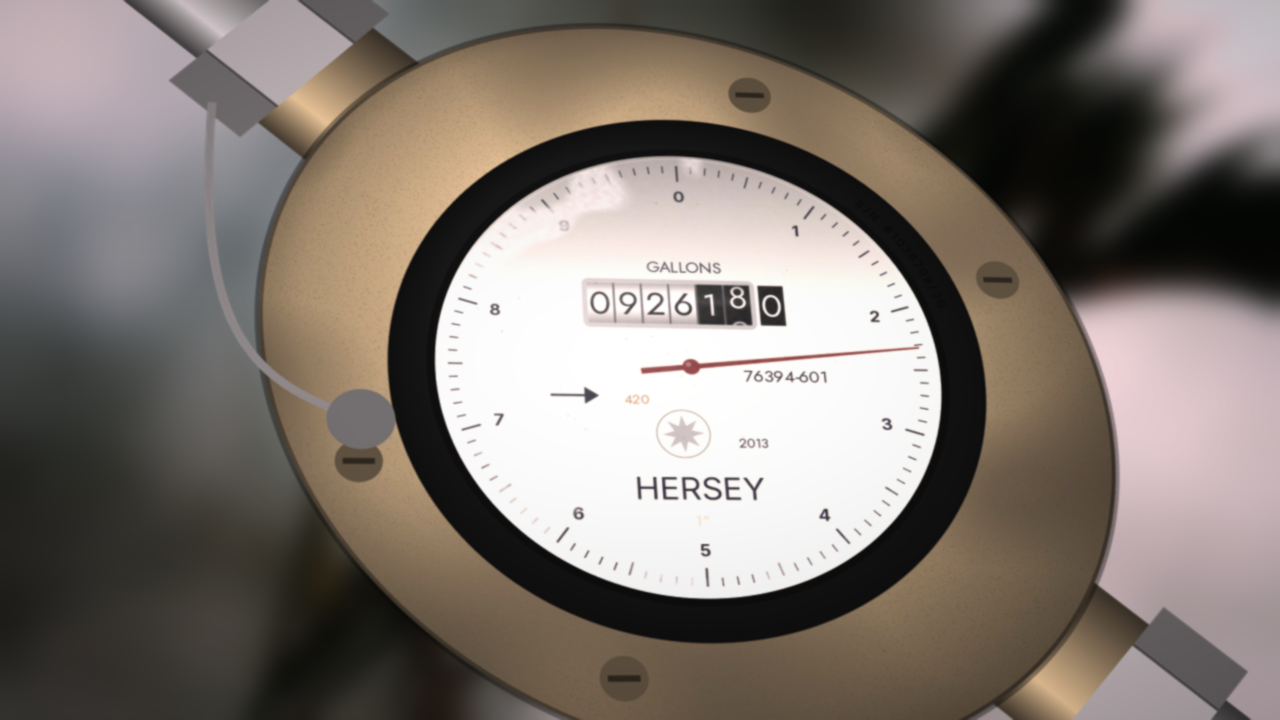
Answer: 926182.3gal
